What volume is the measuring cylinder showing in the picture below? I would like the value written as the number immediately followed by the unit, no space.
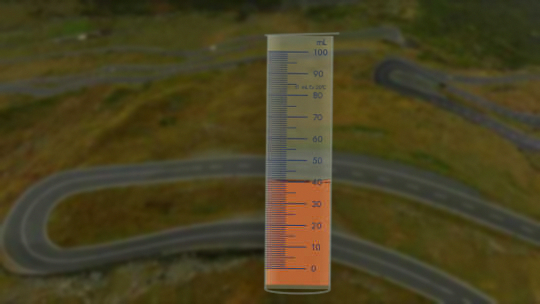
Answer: 40mL
